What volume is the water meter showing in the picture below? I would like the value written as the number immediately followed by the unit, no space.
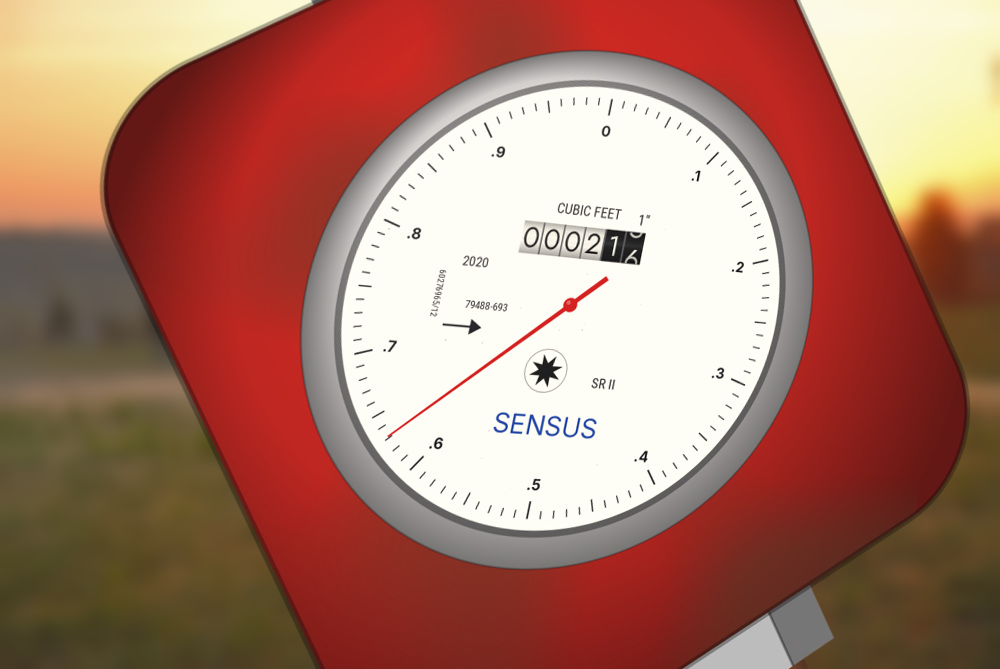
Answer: 215.63ft³
